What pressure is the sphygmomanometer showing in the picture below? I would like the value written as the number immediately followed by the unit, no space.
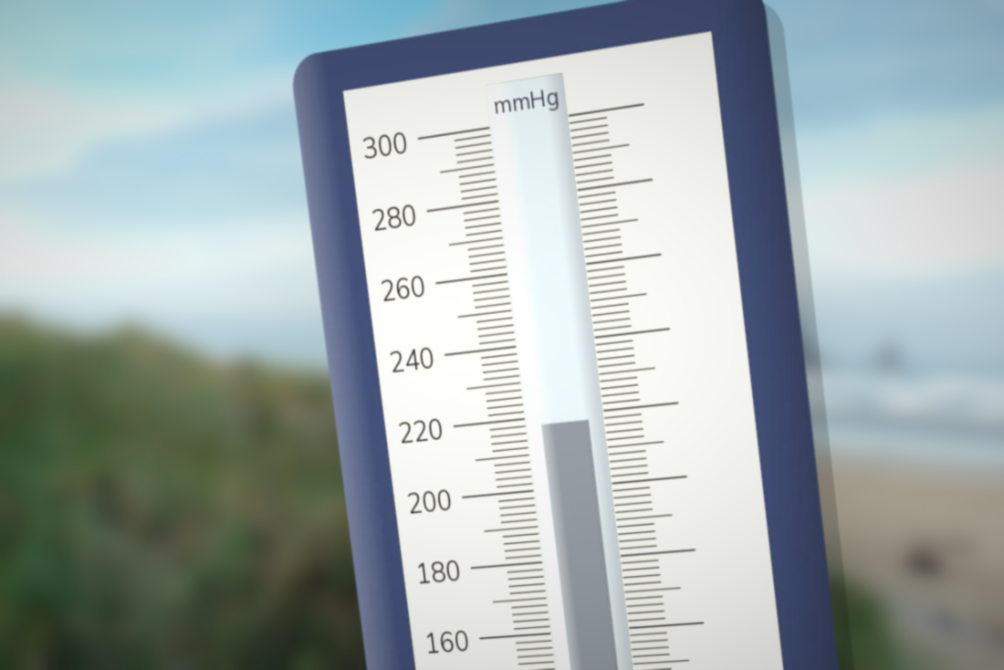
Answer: 218mmHg
